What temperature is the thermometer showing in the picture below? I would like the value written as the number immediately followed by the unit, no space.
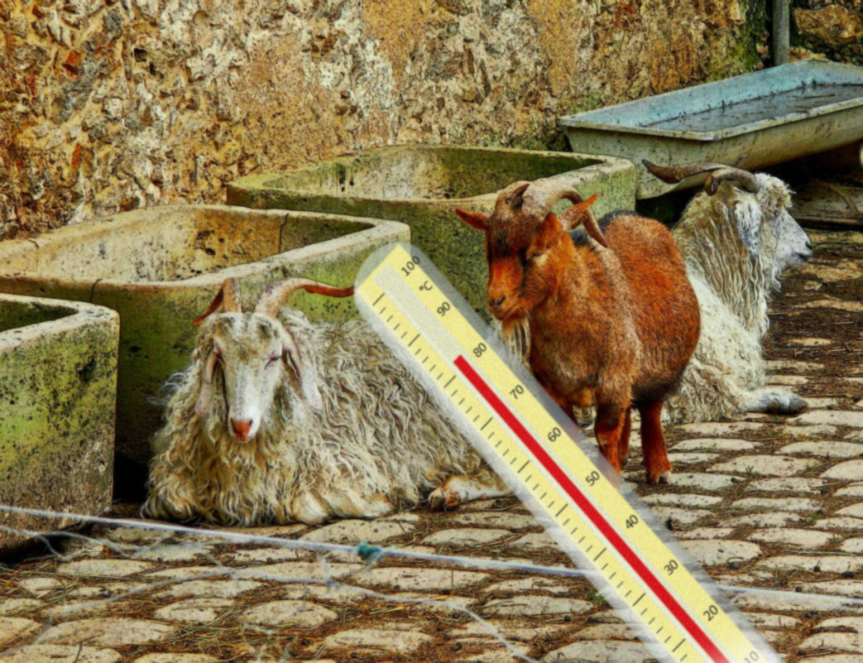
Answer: 82°C
